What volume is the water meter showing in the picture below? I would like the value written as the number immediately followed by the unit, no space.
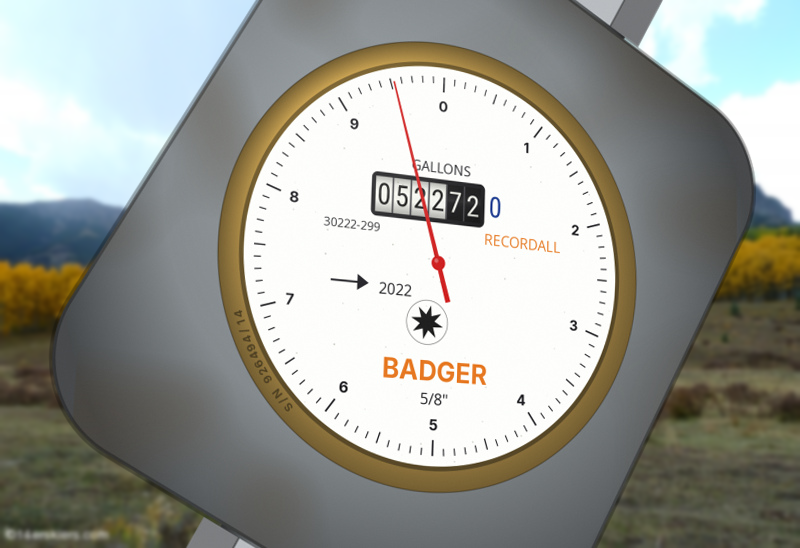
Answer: 522719.5gal
